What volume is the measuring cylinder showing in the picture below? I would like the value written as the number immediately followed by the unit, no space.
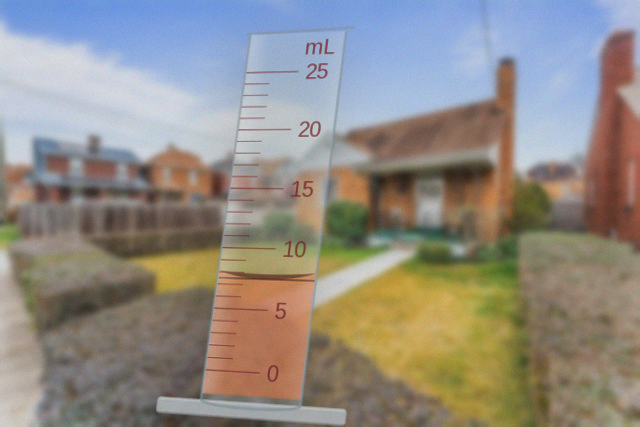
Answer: 7.5mL
